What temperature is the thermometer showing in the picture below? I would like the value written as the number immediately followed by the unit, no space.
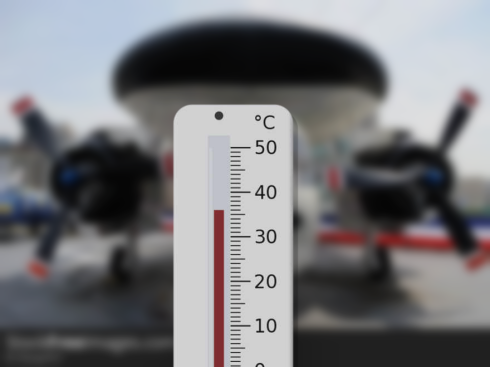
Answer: 36°C
